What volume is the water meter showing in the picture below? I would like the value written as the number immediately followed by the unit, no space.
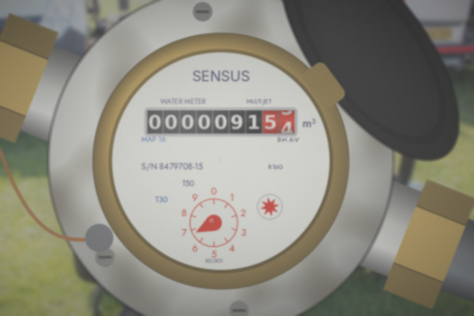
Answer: 91.536m³
